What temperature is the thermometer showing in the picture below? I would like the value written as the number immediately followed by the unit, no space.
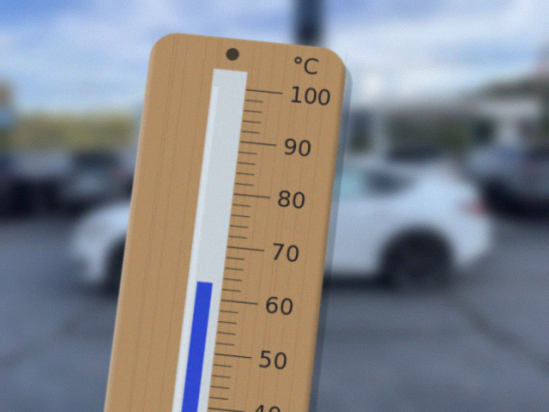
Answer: 63°C
